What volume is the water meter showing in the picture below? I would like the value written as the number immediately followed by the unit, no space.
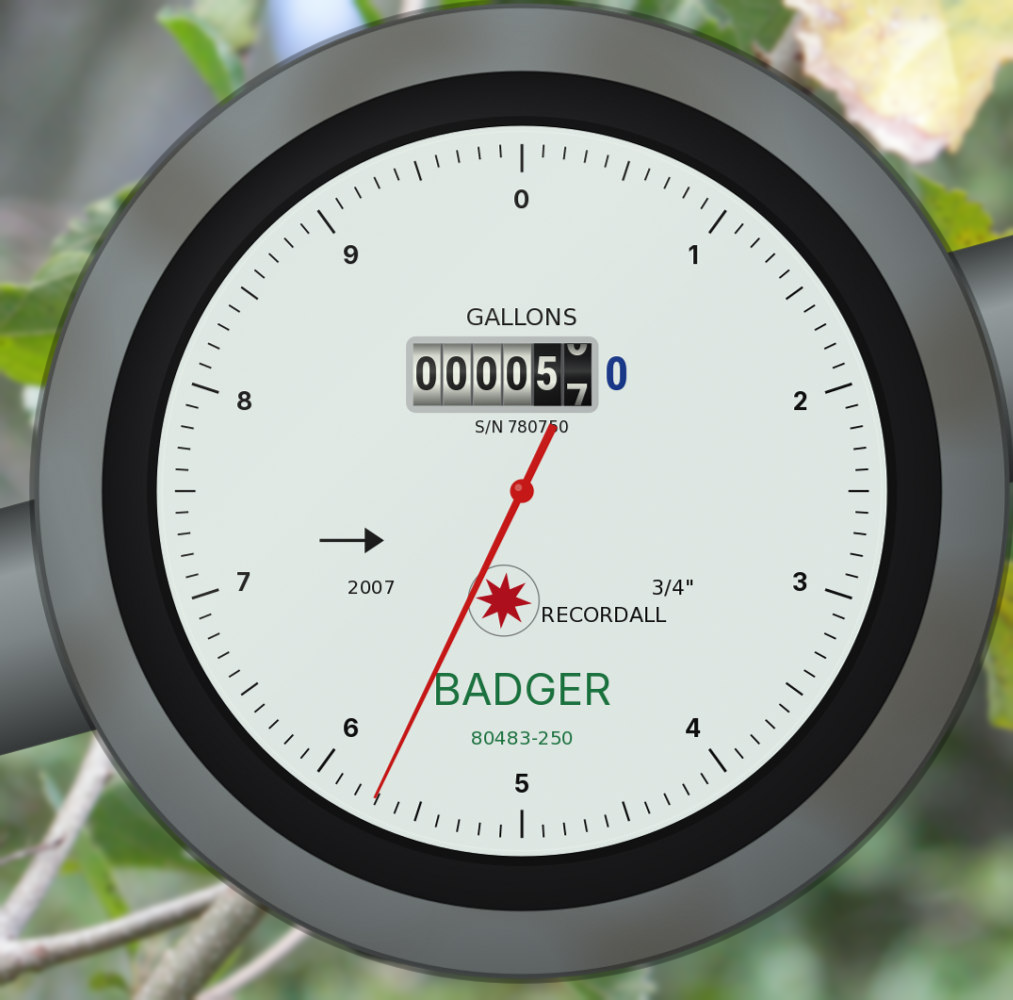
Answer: 565.7gal
